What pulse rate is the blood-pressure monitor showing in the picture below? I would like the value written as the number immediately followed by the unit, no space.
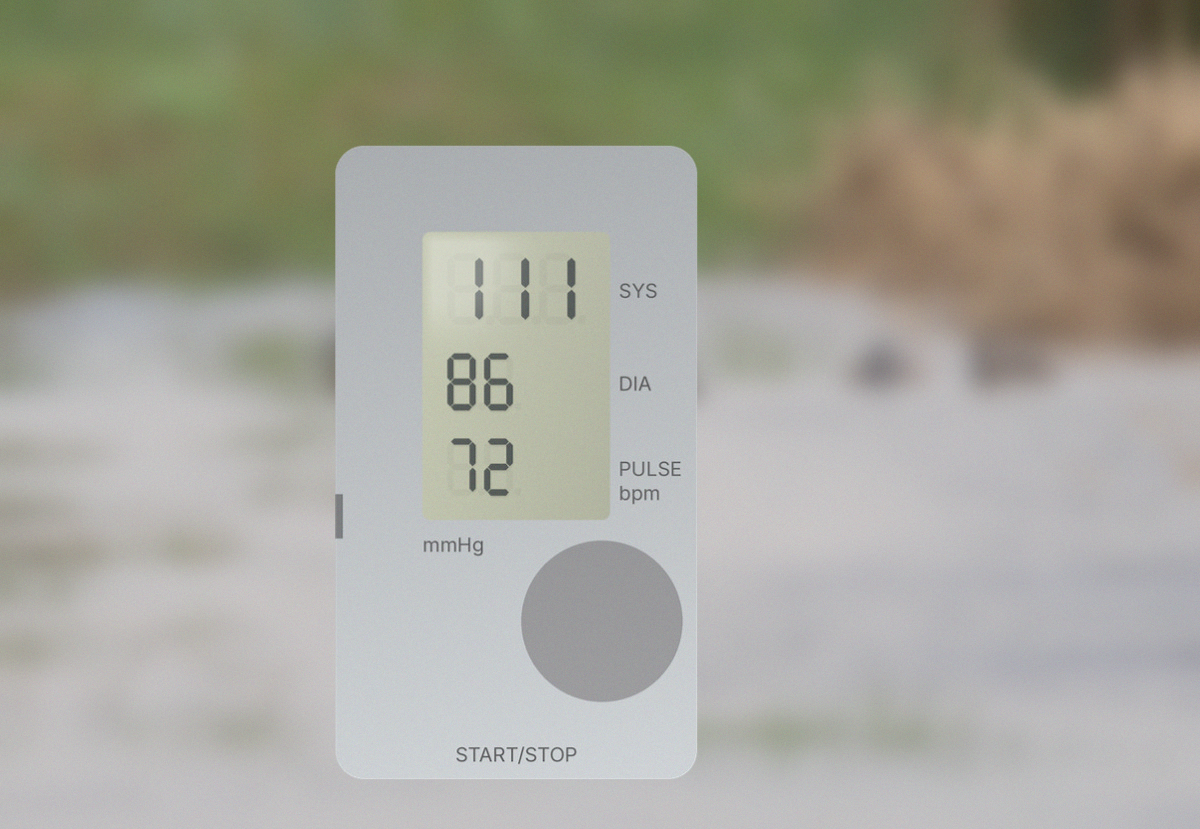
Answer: 72bpm
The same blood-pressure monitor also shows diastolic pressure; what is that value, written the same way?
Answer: 86mmHg
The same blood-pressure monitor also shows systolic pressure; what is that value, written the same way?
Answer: 111mmHg
